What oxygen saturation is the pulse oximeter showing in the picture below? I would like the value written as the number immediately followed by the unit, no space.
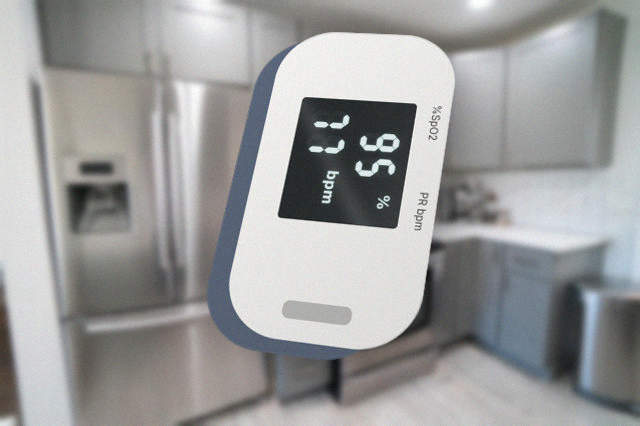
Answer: 95%
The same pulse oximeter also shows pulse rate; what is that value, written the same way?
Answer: 77bpm
